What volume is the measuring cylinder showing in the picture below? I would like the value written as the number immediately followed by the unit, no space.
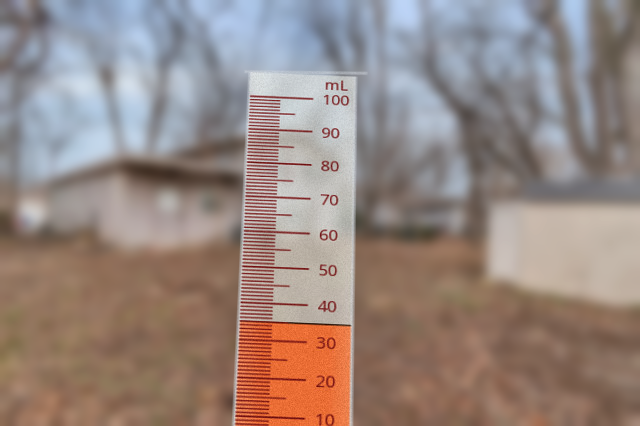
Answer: 35mL
